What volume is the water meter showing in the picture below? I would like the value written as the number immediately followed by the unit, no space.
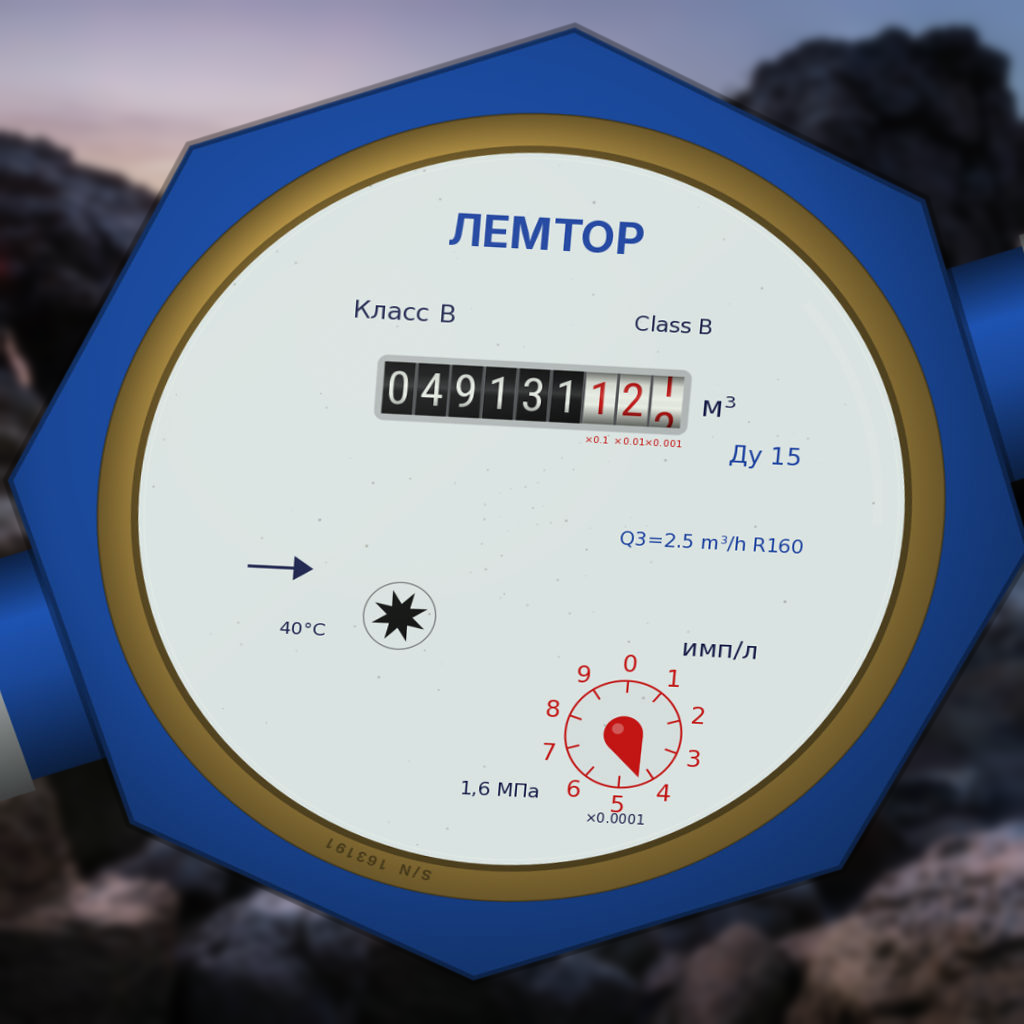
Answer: 49131.1214m³
